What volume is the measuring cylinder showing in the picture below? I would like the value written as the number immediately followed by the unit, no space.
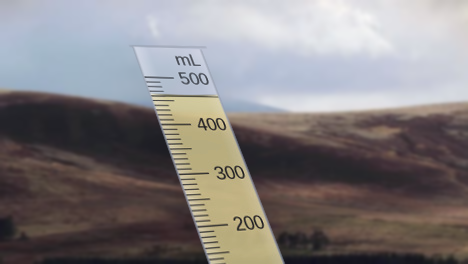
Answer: 460mL
